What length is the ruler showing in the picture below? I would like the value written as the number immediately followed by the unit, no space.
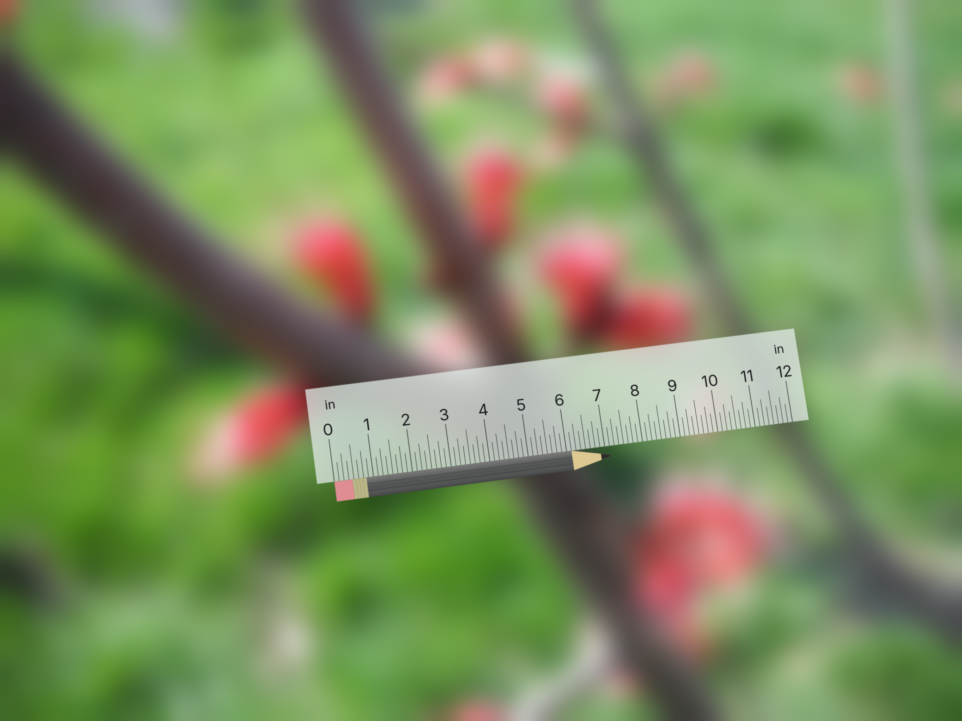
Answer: 7.125in
